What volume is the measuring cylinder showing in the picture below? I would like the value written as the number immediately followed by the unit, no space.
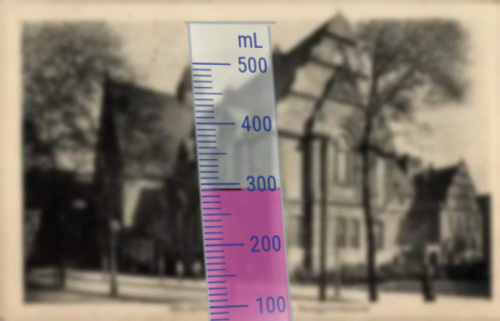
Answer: 290mL
